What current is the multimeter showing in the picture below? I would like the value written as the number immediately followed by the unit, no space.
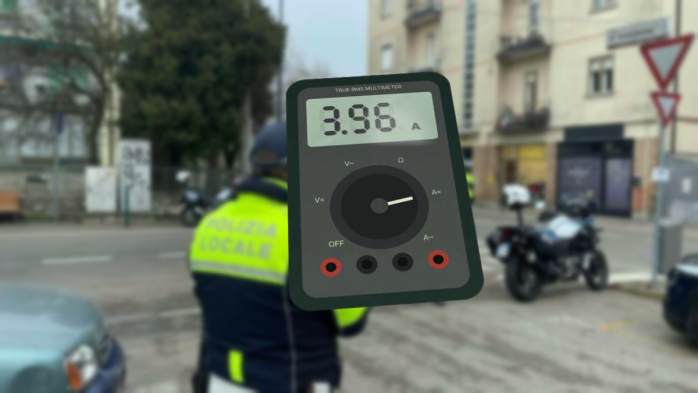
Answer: 3.96A
